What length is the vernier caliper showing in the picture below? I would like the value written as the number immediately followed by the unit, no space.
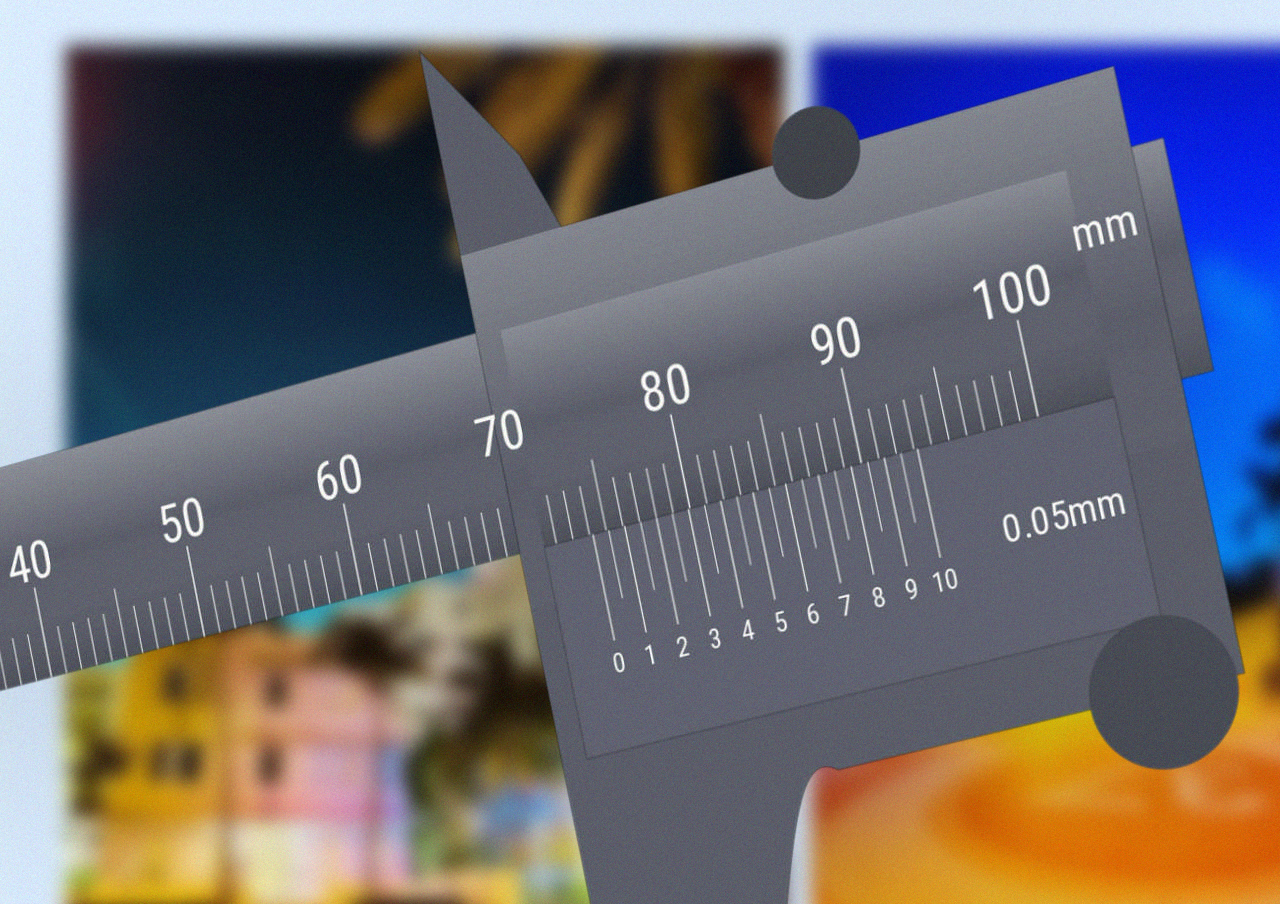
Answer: 74.2mm
